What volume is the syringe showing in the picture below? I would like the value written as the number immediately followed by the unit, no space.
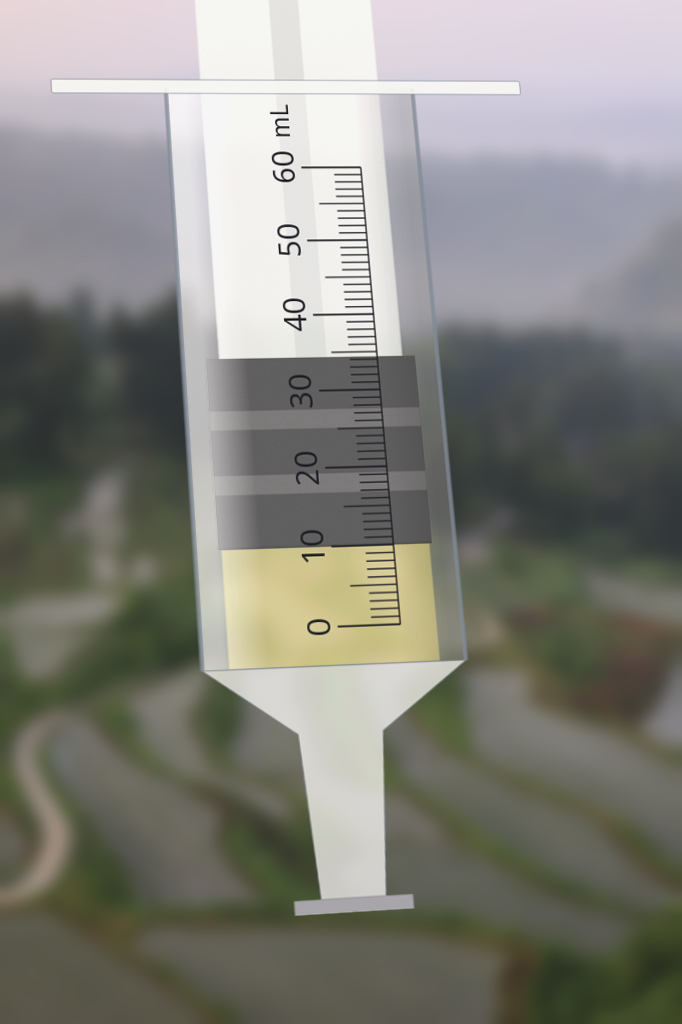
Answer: 10mL
